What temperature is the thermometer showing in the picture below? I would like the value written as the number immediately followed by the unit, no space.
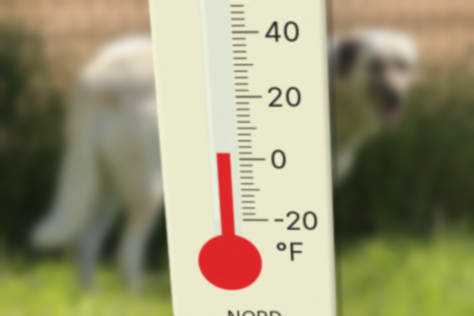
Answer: 2°F
